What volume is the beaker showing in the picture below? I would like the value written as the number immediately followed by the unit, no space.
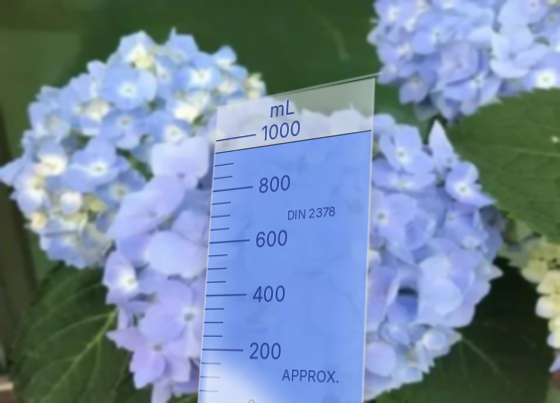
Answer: 950mL
